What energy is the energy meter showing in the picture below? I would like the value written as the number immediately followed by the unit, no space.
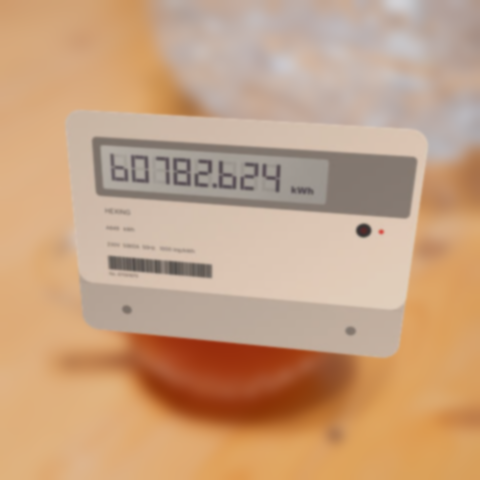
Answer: 60782.624kWh
